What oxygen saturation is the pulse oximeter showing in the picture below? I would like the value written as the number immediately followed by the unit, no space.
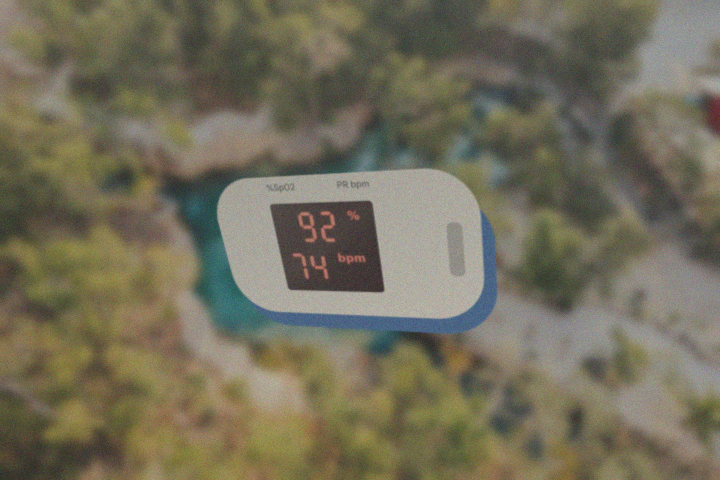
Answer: 92%
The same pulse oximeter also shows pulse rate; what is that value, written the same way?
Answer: 74bpm
